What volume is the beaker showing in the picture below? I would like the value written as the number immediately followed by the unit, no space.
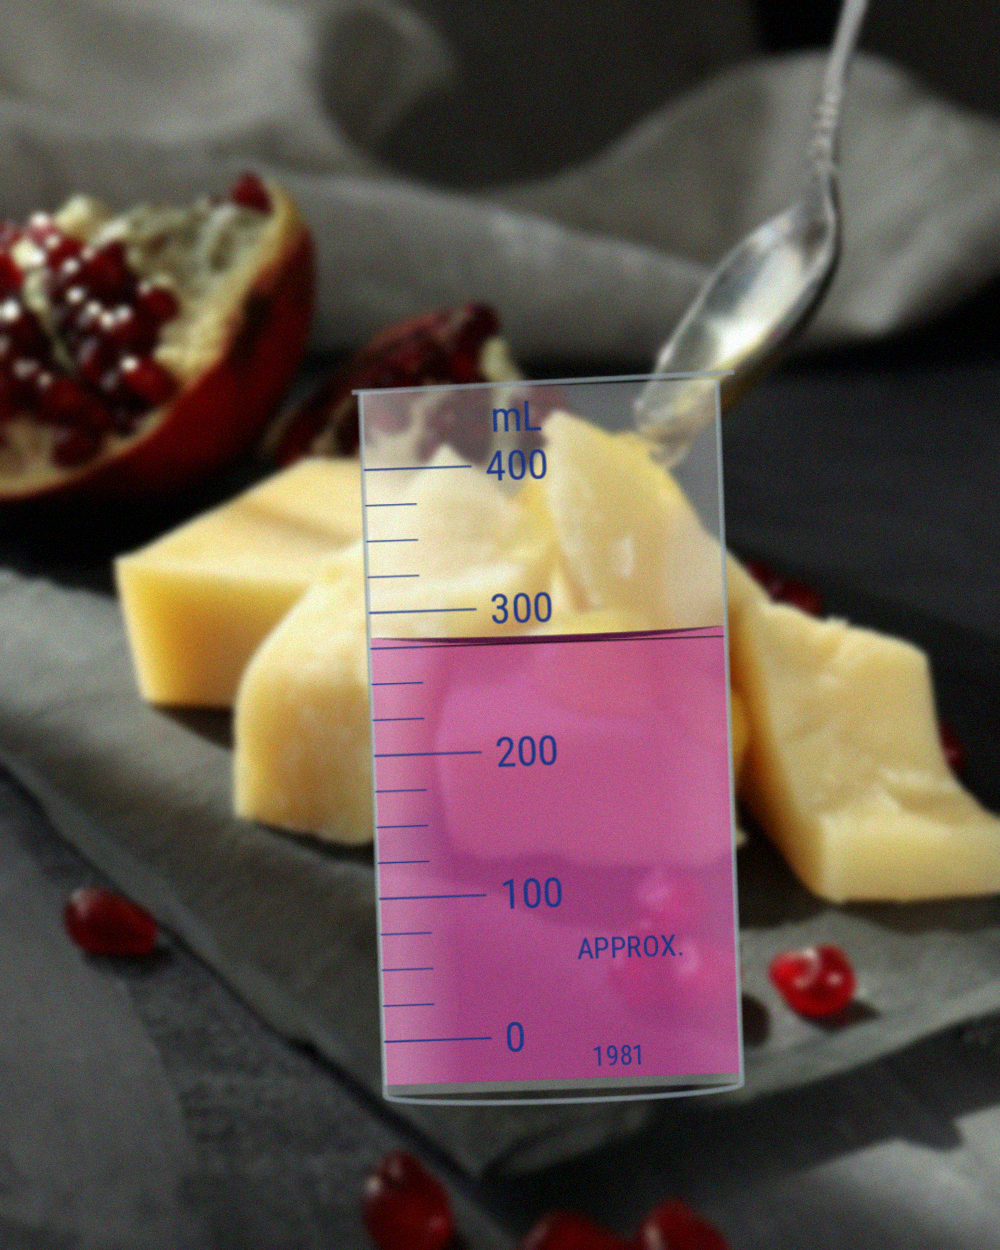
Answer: 275mL
